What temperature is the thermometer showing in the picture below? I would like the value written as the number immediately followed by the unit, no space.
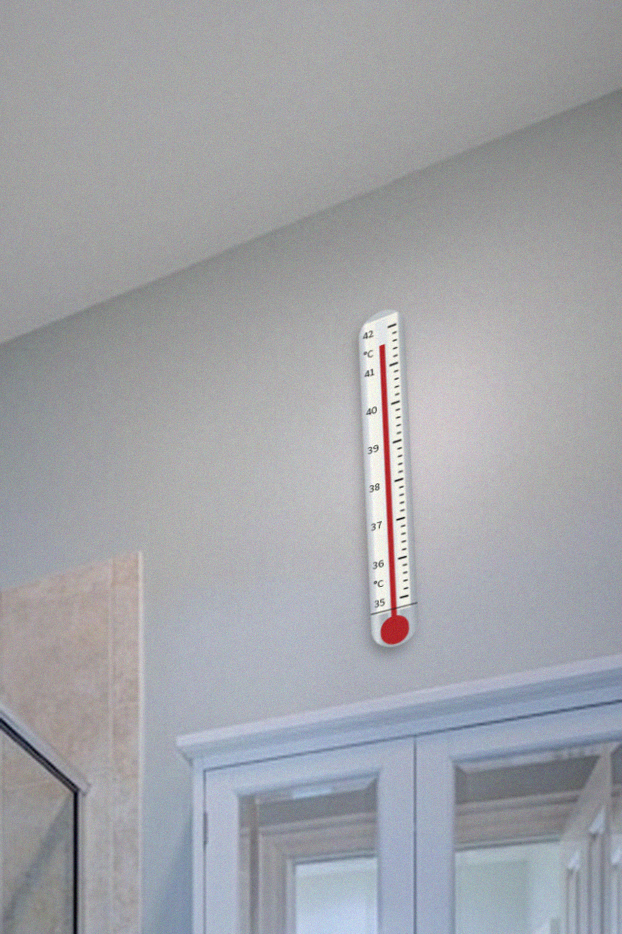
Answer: 41.6°C
